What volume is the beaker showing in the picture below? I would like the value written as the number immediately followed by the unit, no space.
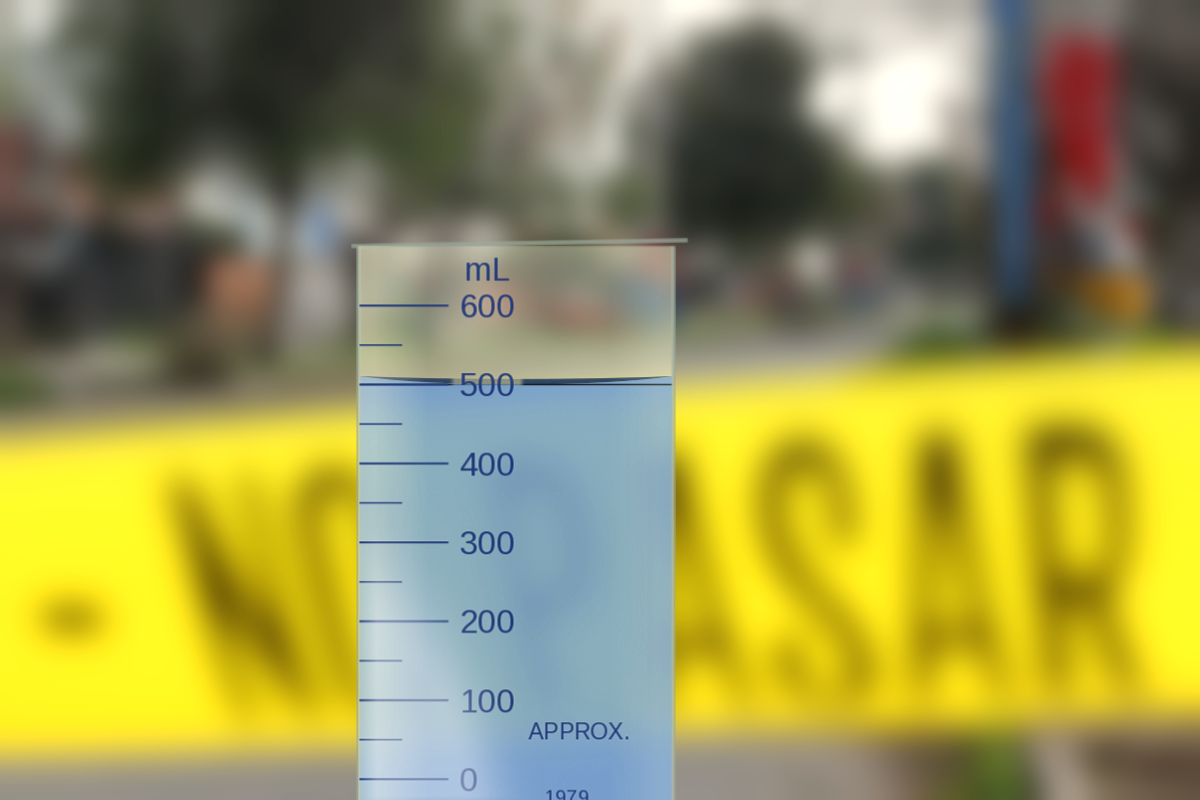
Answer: 500mL
